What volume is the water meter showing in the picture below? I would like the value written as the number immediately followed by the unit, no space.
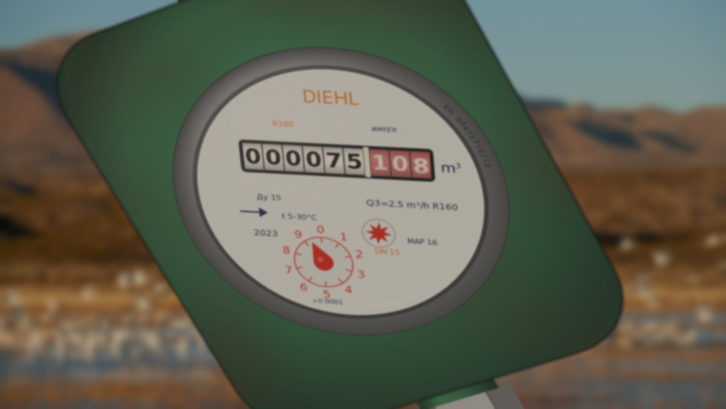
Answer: 75.1079m³
